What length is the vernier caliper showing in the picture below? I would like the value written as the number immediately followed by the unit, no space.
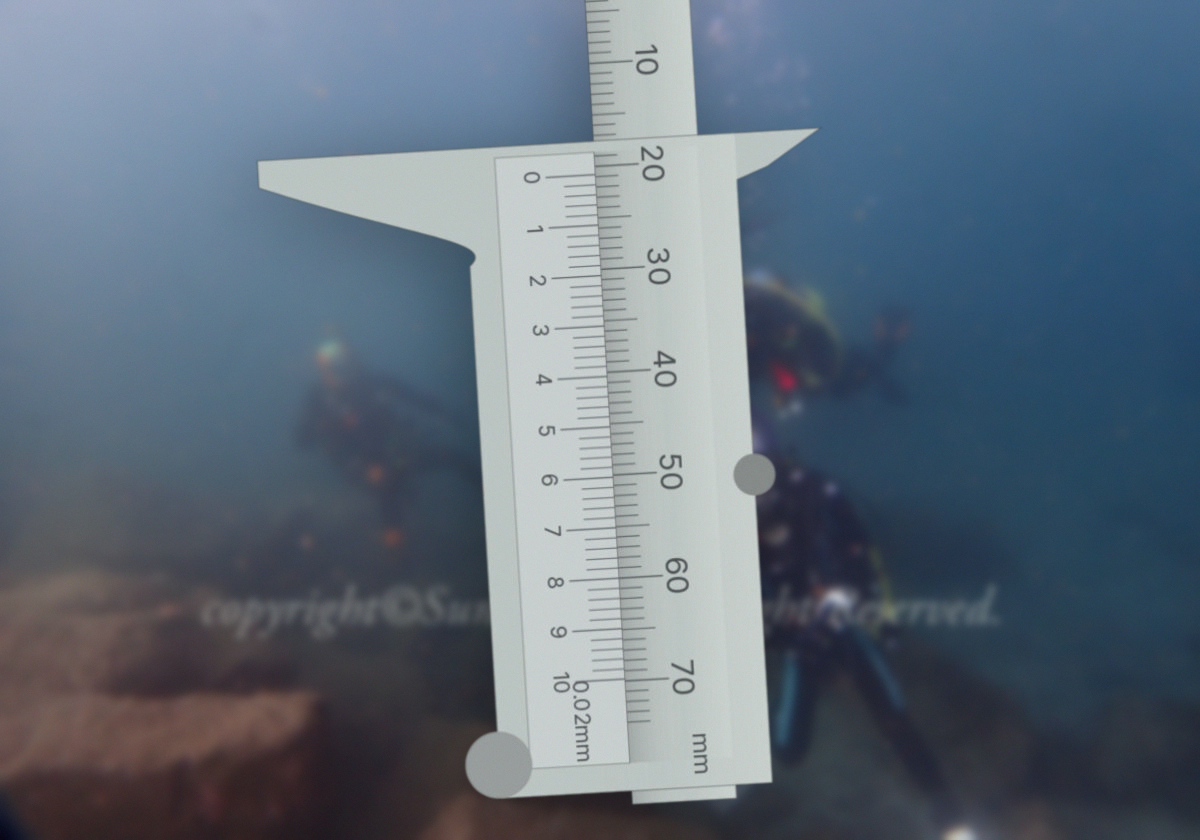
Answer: 20.8mm
